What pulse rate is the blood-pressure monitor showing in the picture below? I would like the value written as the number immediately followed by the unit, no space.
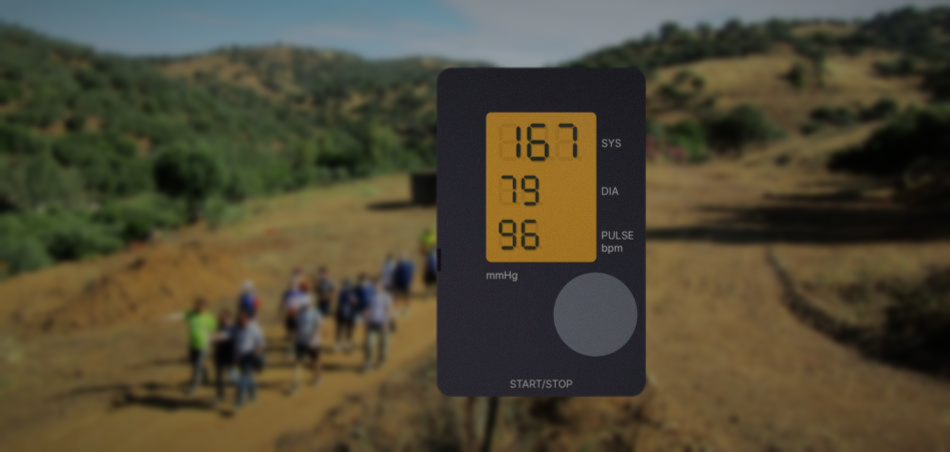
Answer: 96bpm
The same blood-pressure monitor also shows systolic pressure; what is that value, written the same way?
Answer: 167mmHg
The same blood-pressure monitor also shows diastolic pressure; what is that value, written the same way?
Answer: 79mmHg
